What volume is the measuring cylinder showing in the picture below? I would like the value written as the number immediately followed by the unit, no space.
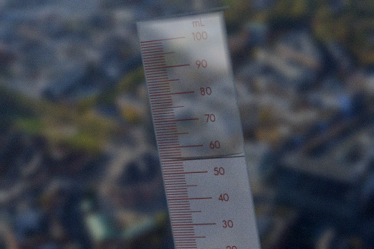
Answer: 55mL
